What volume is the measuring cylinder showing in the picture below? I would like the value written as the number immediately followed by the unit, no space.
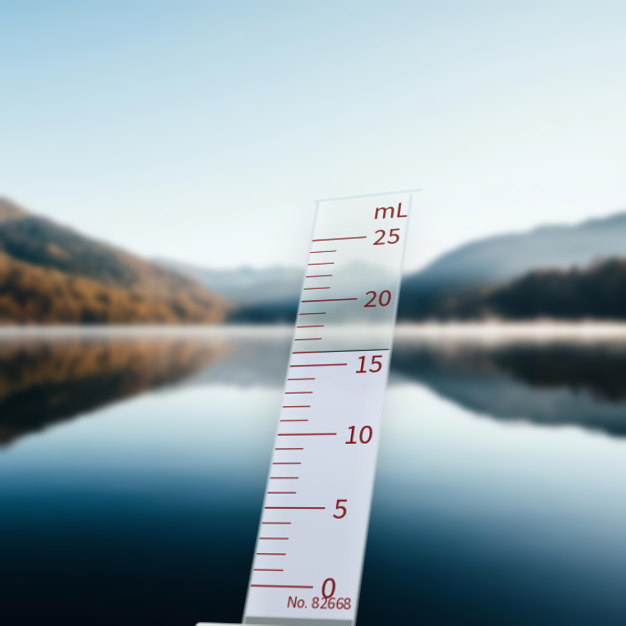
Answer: 16mL
